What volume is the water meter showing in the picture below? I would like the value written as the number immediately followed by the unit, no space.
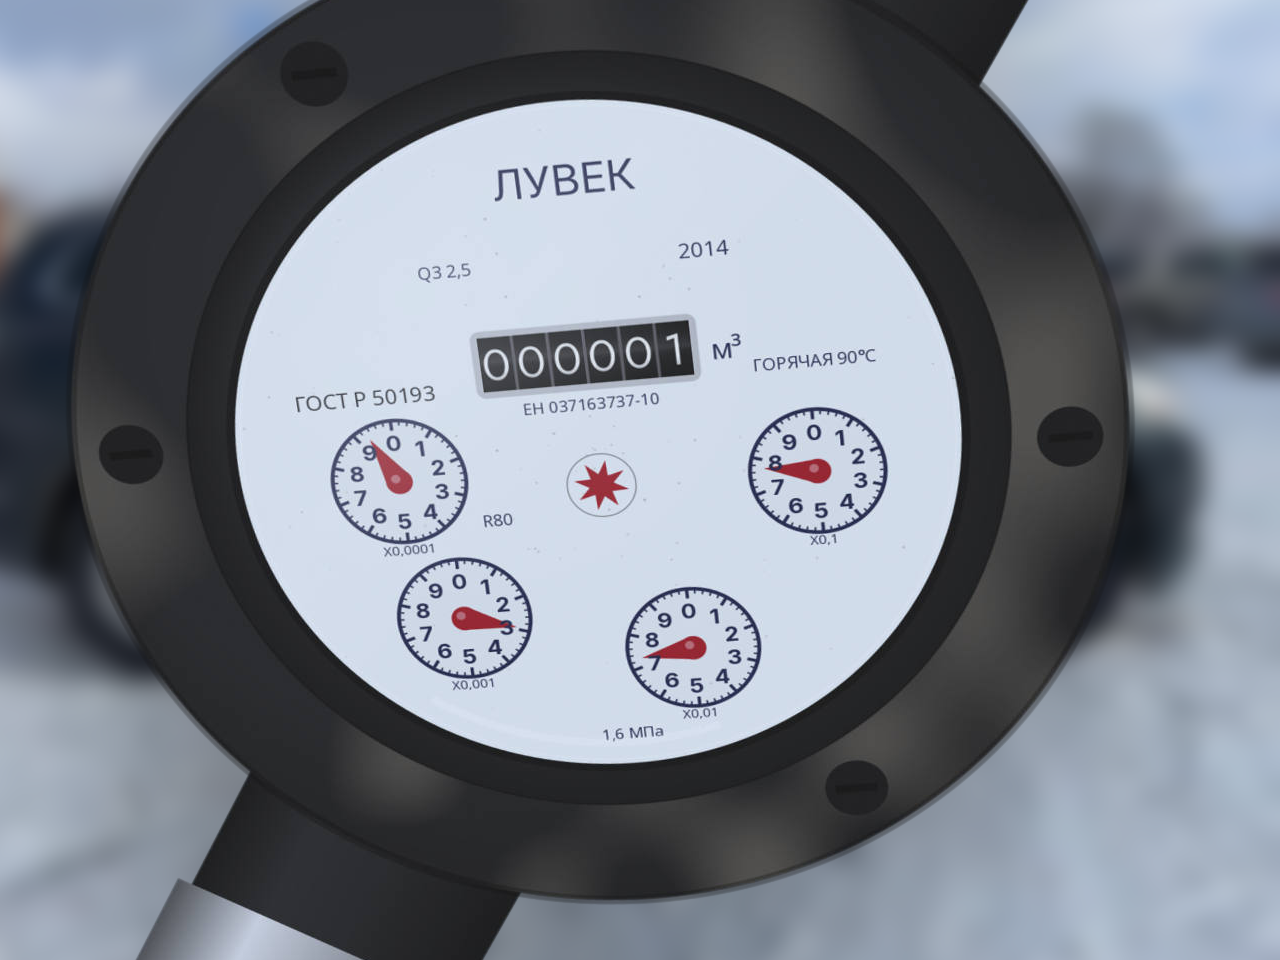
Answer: 1.7729m³
